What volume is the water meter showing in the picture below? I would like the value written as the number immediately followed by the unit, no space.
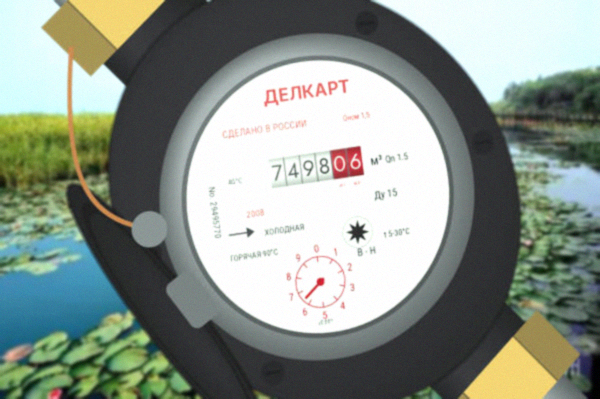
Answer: 7498.066m³
